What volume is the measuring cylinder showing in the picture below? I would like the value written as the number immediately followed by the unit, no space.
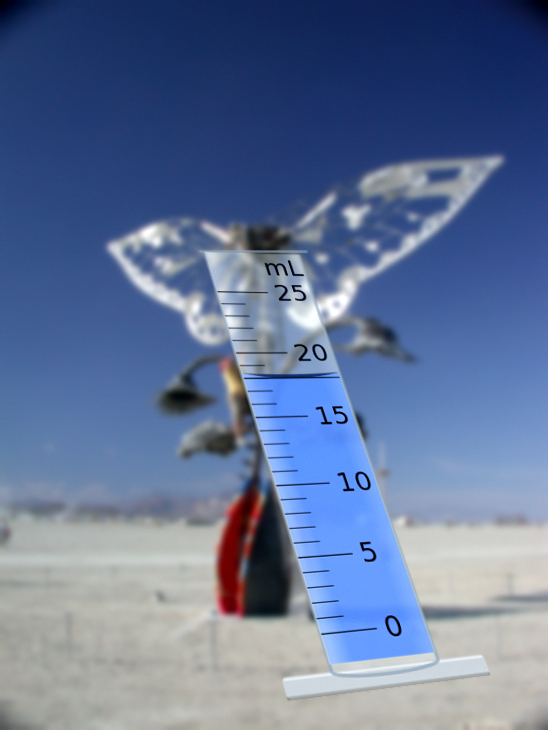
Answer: 18mL
